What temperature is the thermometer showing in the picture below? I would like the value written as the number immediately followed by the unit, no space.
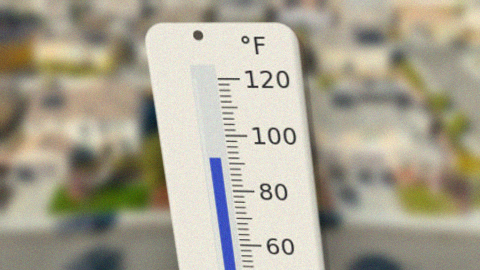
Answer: 92°F
